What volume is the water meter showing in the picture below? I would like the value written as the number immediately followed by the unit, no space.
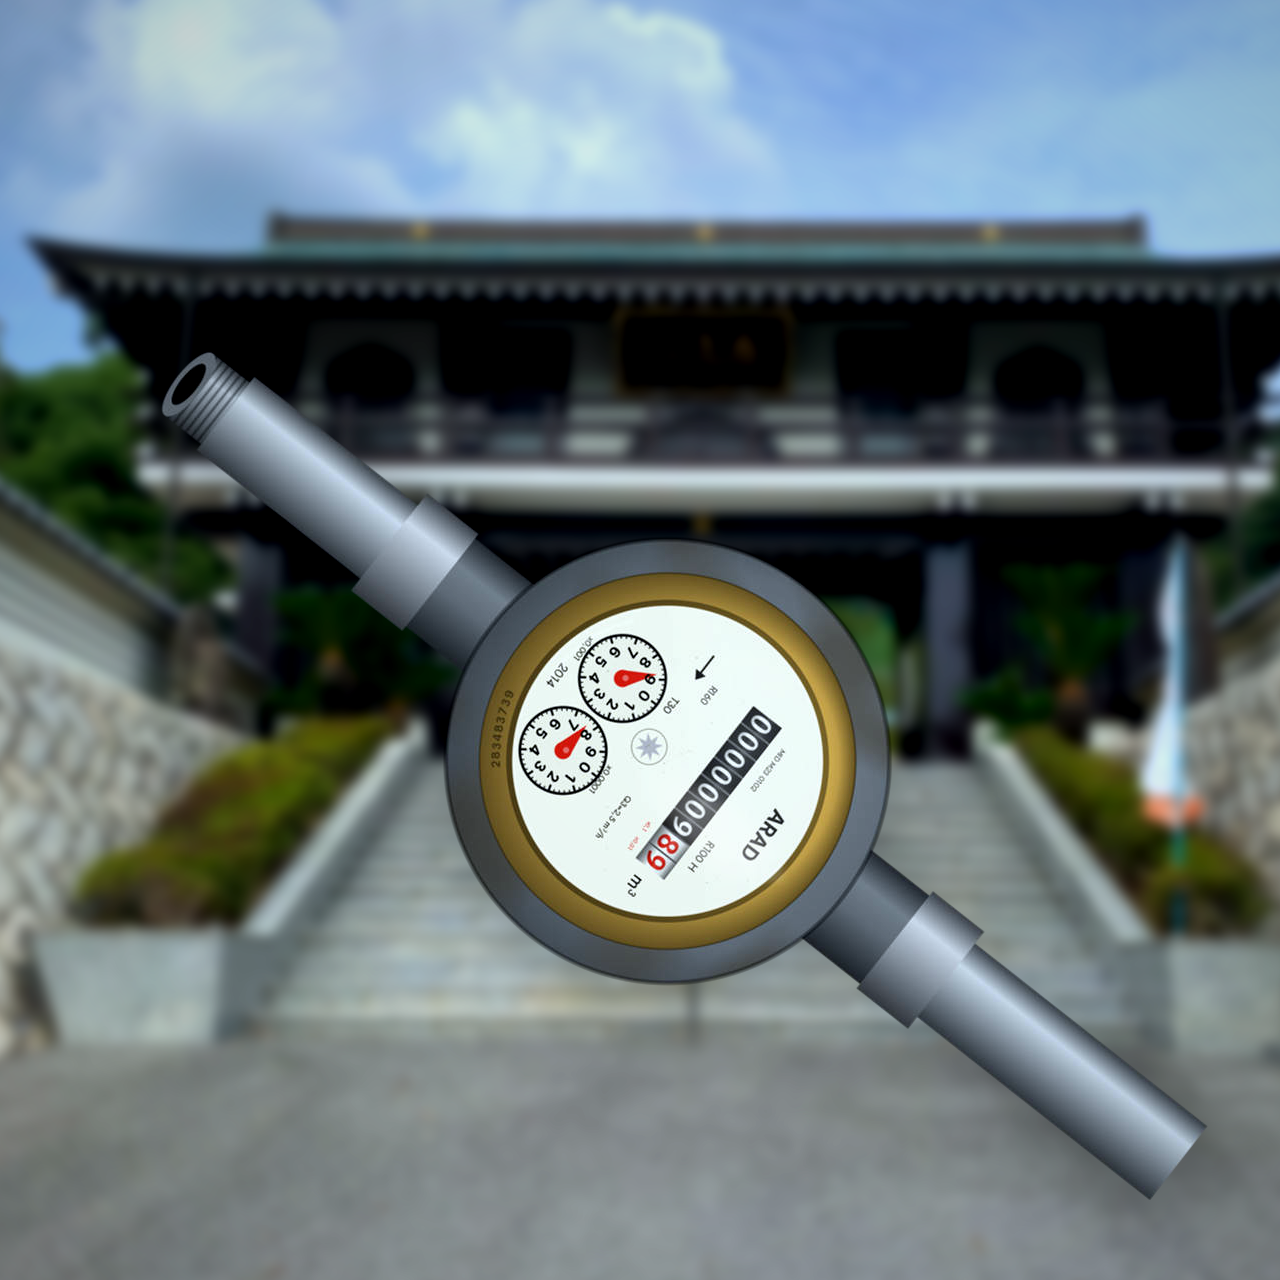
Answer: 9.8987m³
